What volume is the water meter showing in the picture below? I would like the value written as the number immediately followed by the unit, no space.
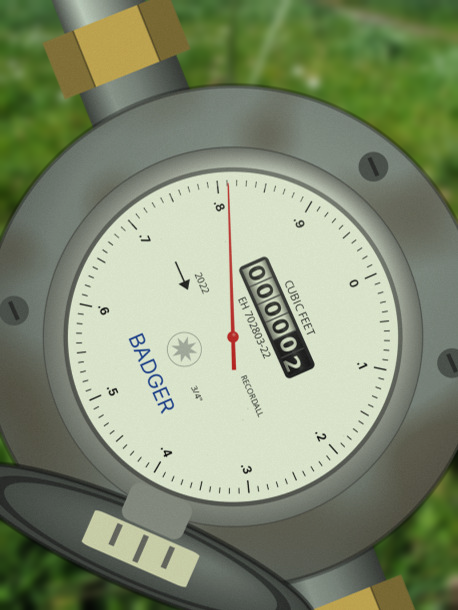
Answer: 1.81ft³
